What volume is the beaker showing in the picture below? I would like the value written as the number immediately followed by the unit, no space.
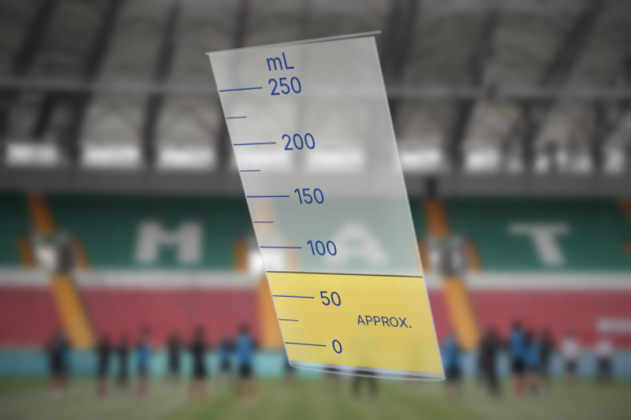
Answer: 75mL
